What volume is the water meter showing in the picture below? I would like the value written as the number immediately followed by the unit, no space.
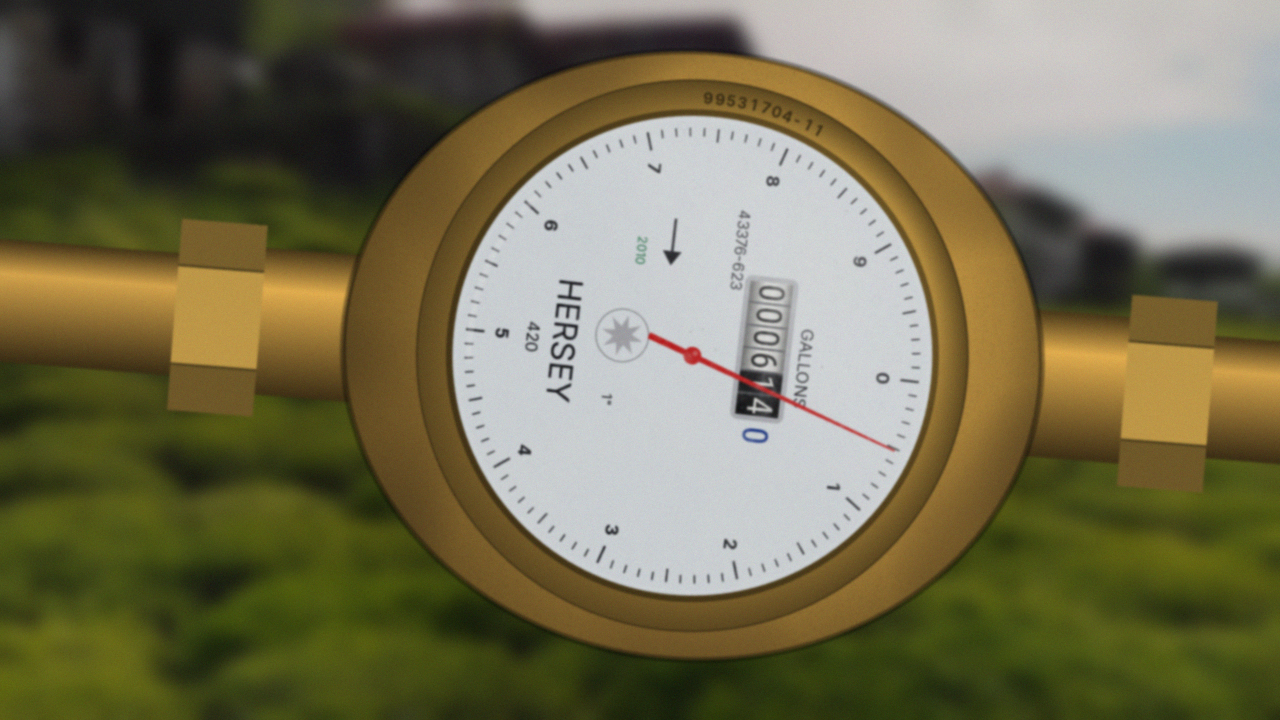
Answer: 6140.5gal
